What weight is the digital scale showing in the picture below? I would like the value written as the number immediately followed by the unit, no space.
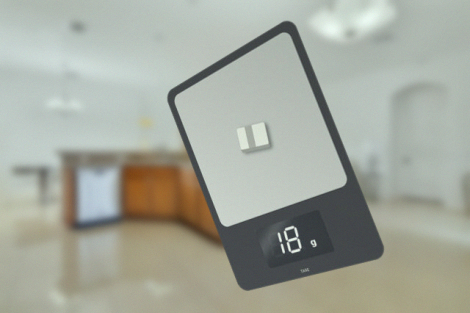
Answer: 18g
